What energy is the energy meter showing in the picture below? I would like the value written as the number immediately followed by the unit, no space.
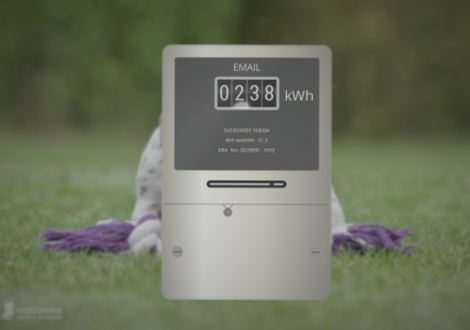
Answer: 238kWh
